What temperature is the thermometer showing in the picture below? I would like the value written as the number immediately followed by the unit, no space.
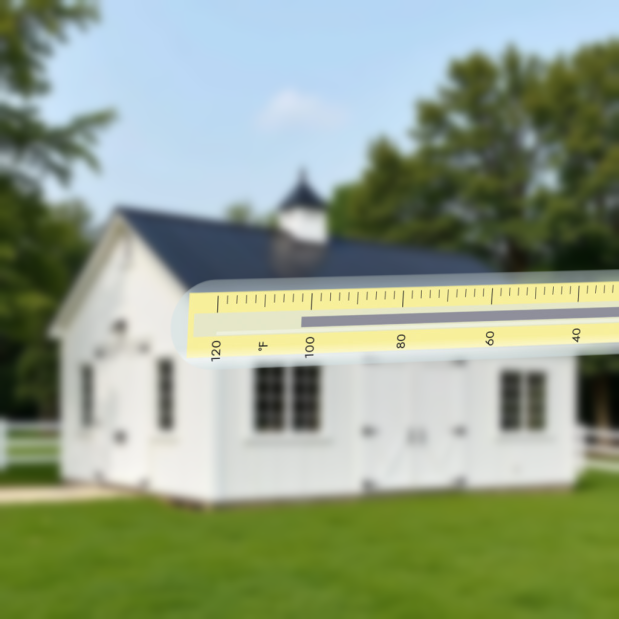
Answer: 102°F
